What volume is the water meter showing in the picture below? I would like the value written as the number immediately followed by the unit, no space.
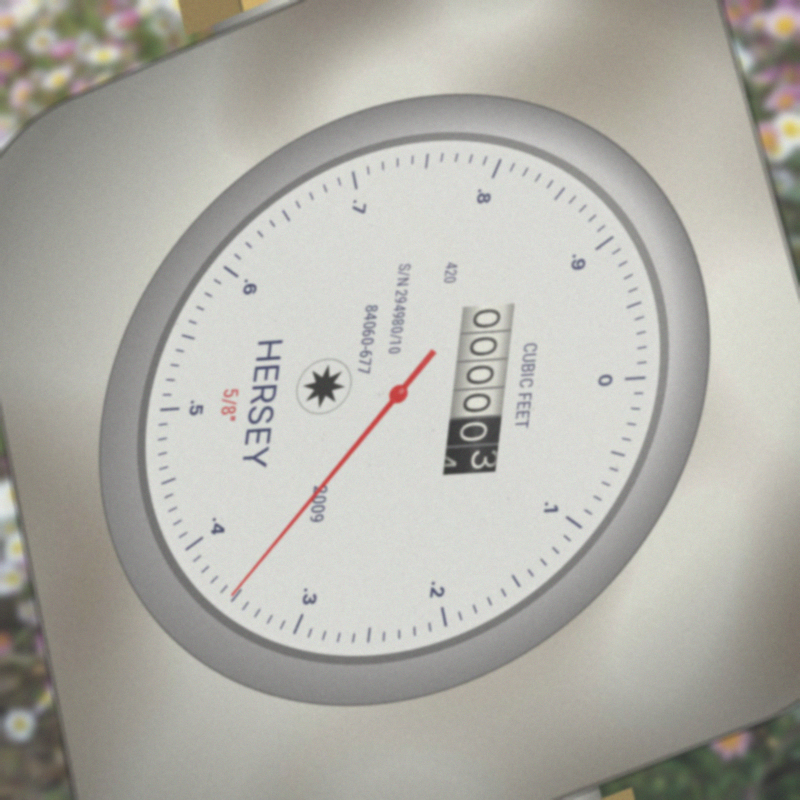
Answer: 3.35ft³
